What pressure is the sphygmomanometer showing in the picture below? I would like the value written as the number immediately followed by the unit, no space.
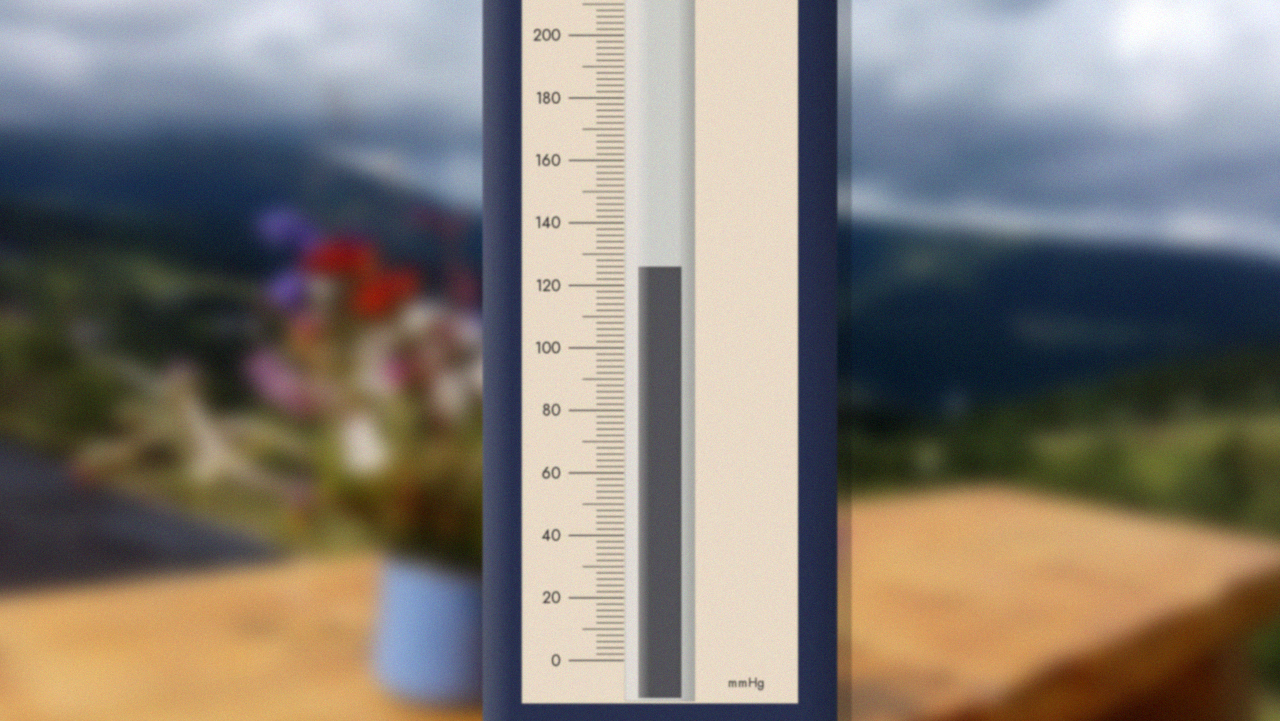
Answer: 126mmHg
